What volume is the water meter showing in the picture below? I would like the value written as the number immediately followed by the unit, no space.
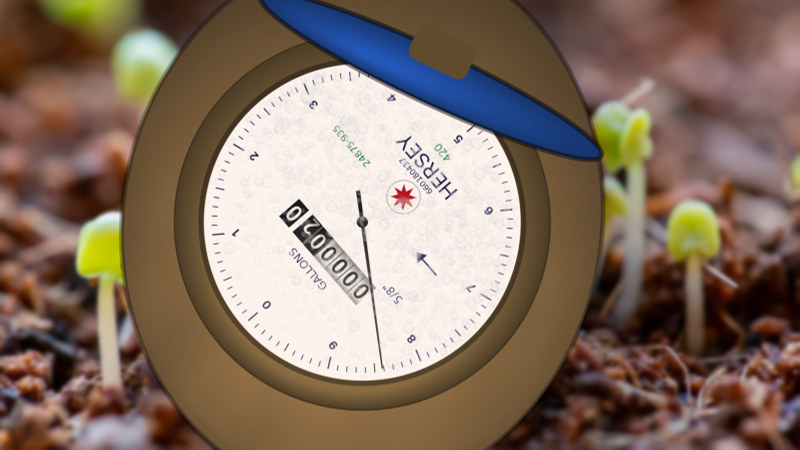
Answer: 18.4gal
